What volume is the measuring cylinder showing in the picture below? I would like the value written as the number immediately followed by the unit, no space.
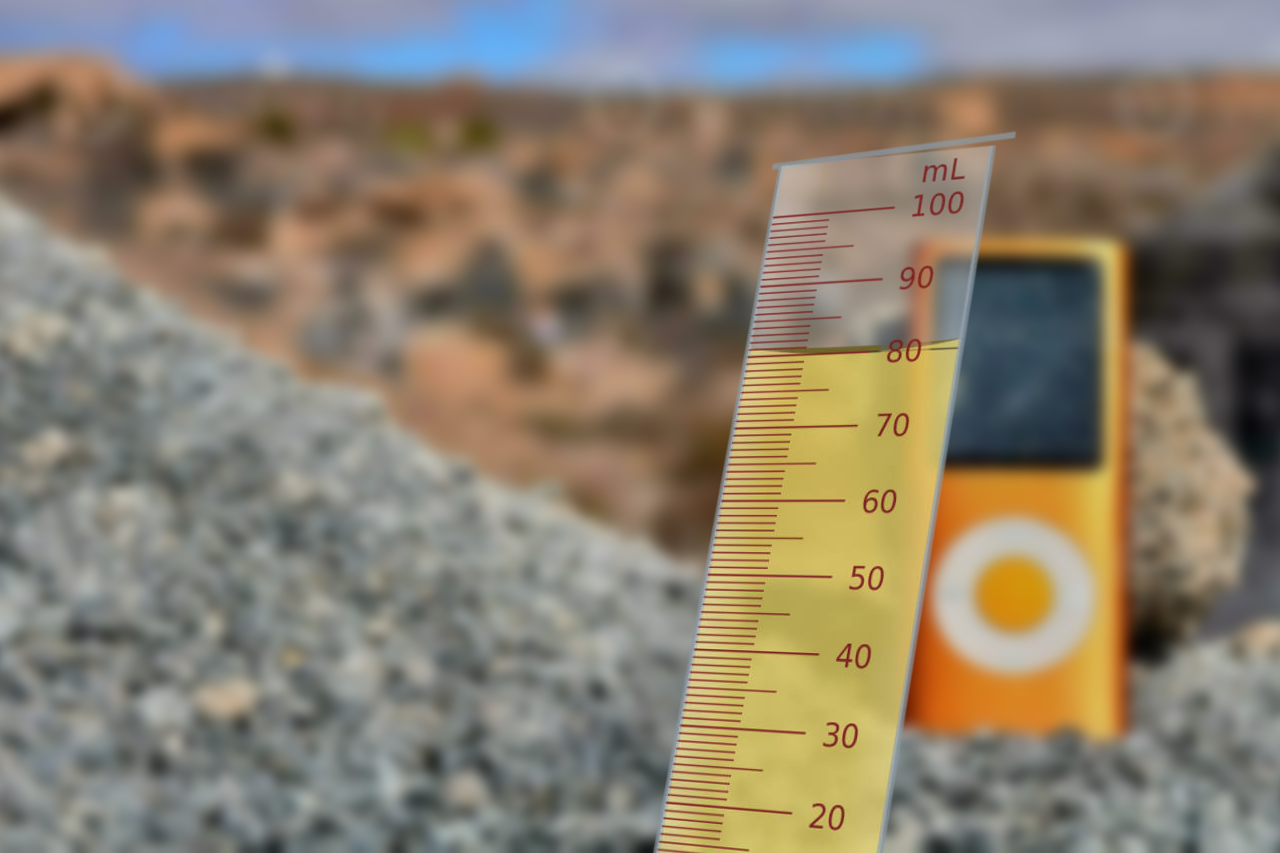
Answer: 80mL
